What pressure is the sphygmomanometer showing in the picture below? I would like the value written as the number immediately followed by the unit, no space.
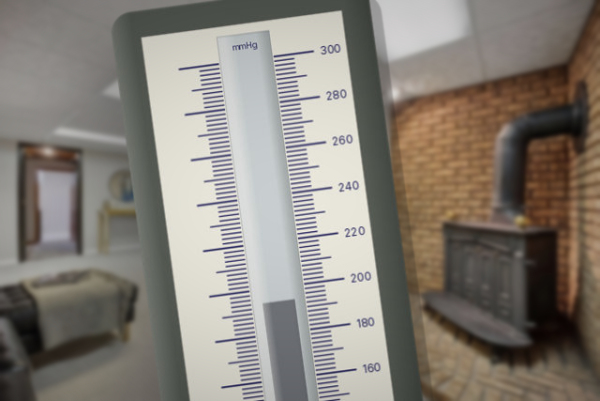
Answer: 194mmHg
